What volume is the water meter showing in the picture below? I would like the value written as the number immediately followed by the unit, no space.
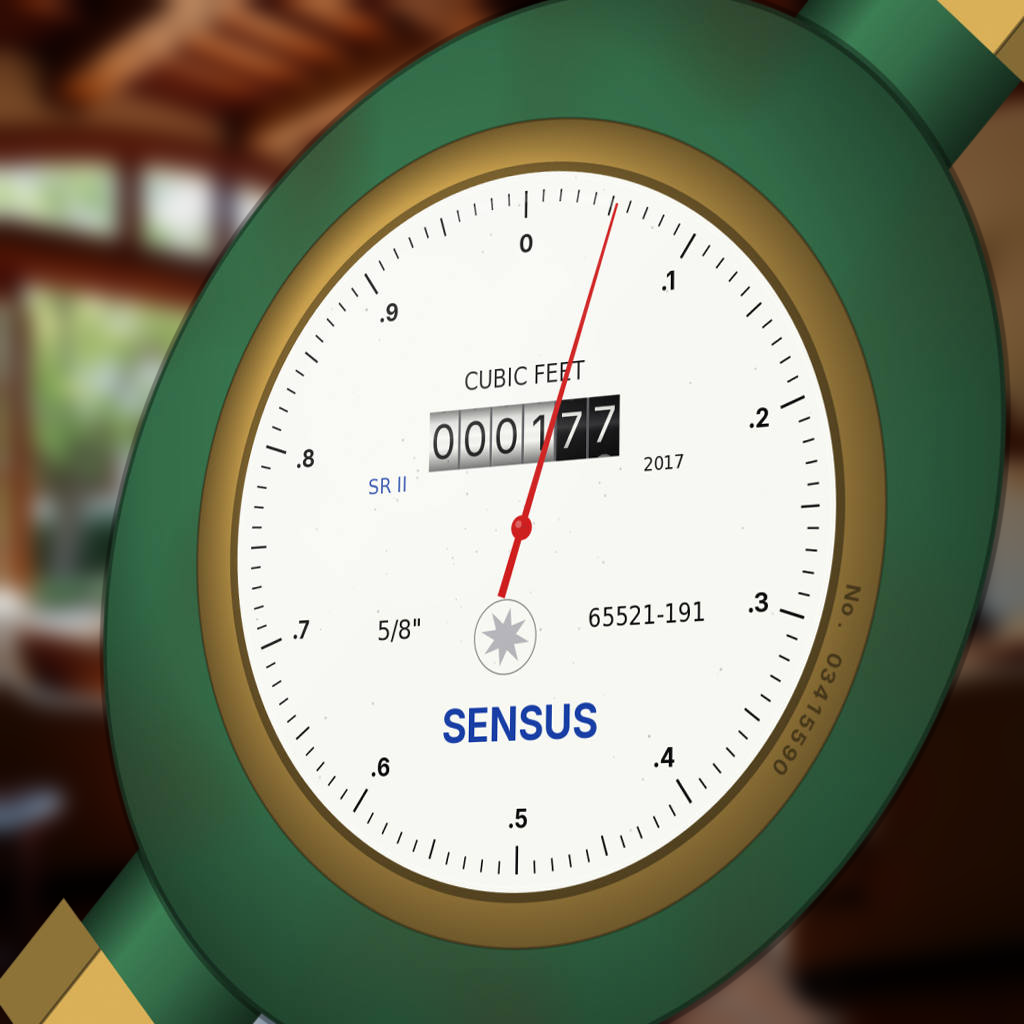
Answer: 177.05ft³
